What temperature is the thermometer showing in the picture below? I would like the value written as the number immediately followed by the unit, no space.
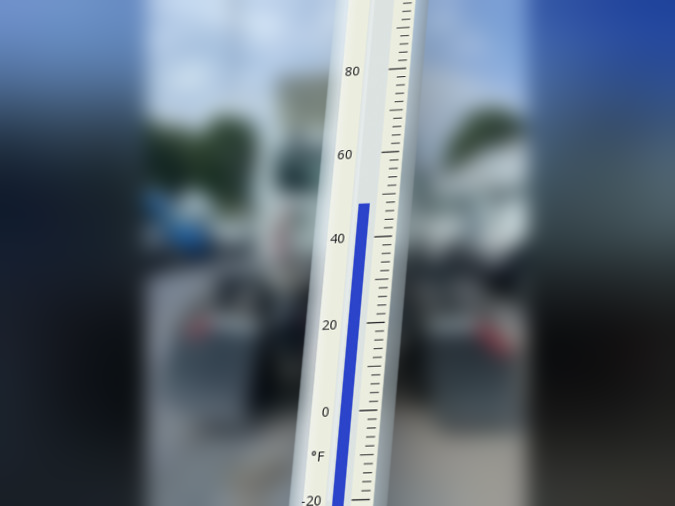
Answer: 48°F
